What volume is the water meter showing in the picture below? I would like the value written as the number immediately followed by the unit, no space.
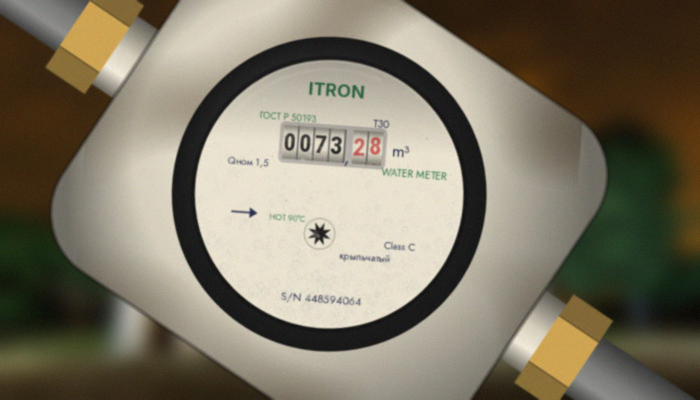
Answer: 73.28m³
